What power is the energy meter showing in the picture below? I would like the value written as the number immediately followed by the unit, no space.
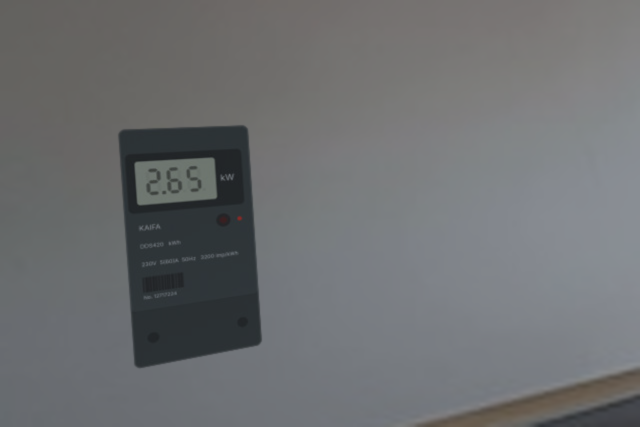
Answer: 2.65kW
